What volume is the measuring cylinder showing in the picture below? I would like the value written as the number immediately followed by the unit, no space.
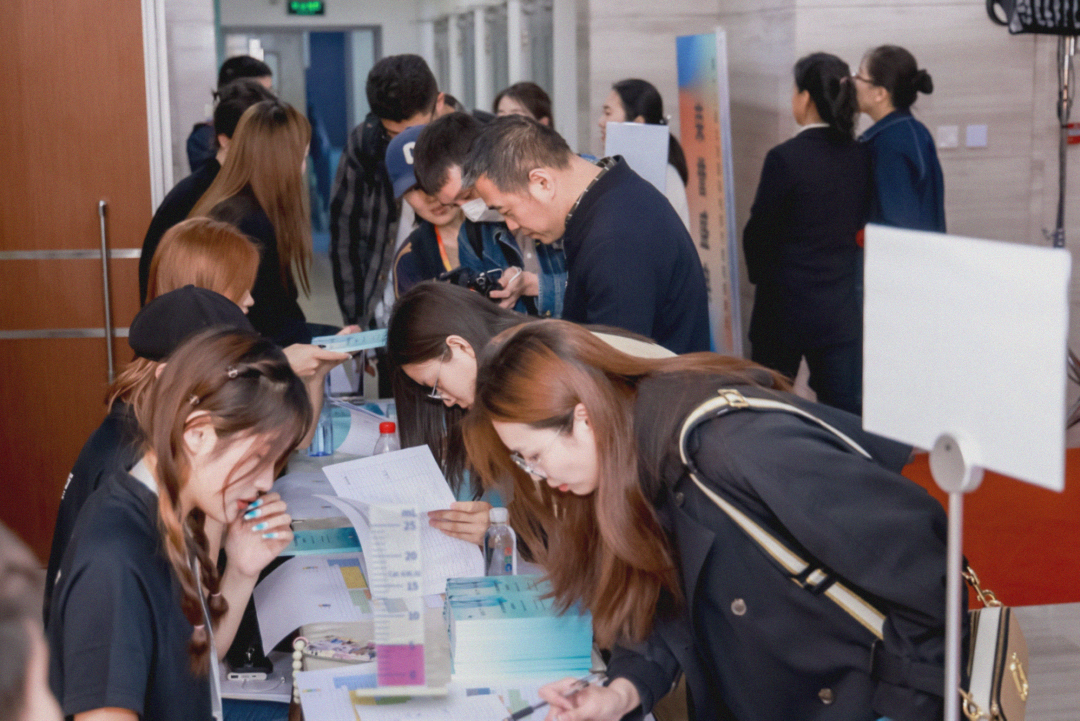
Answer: 5mL
